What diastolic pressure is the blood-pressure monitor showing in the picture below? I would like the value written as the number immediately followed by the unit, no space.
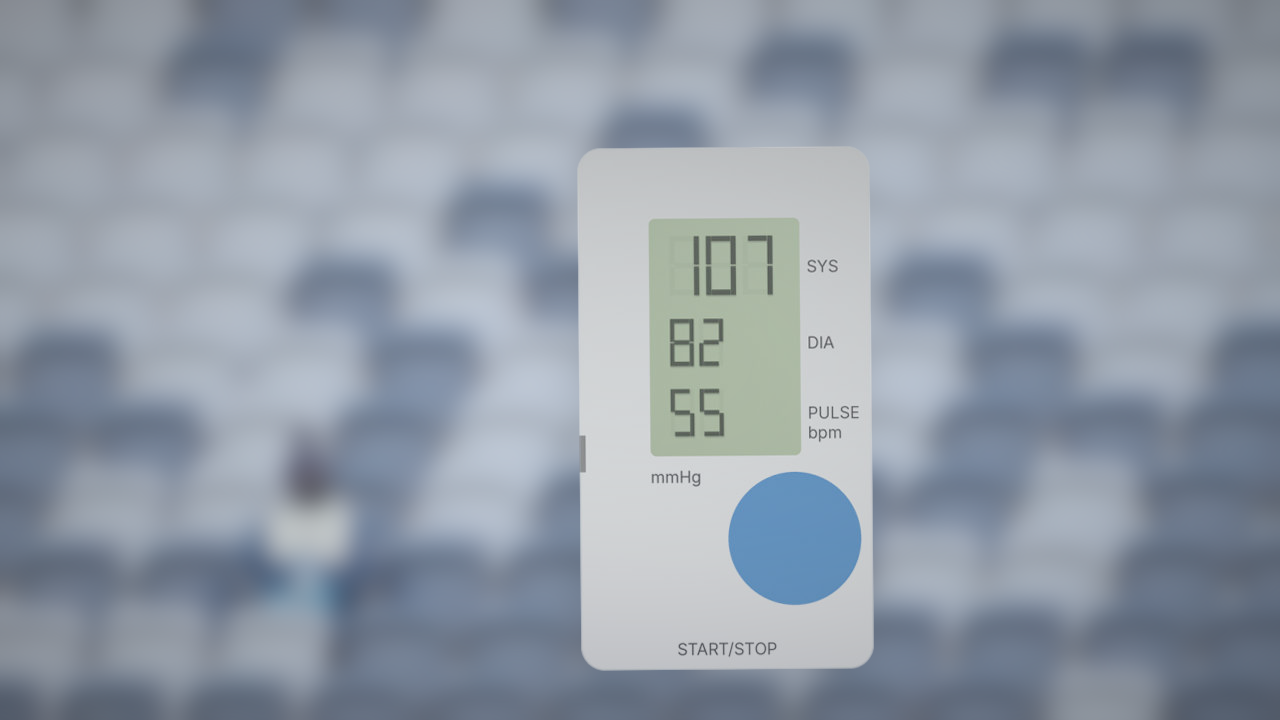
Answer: 82mmHg
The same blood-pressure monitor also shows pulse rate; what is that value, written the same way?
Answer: 55bpm
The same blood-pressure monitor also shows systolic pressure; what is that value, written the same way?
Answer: 107mmHg
